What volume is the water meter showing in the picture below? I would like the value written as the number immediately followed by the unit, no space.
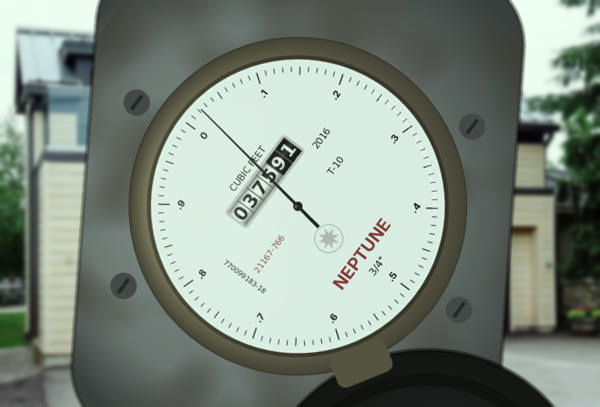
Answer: 37591.02ft³
